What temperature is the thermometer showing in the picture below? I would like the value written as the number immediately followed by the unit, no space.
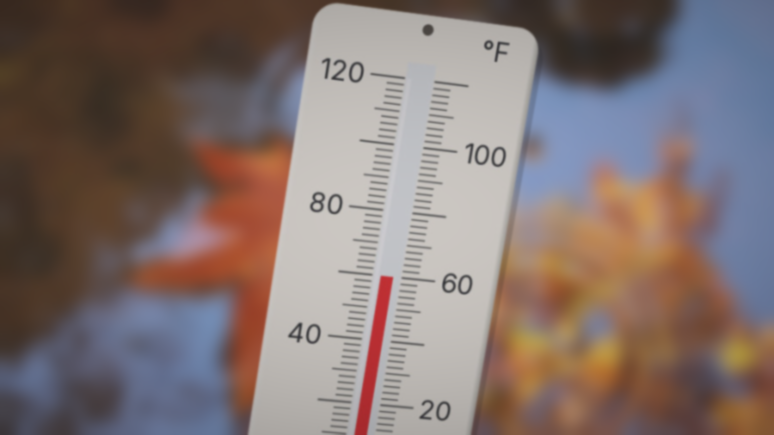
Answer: 60°F
